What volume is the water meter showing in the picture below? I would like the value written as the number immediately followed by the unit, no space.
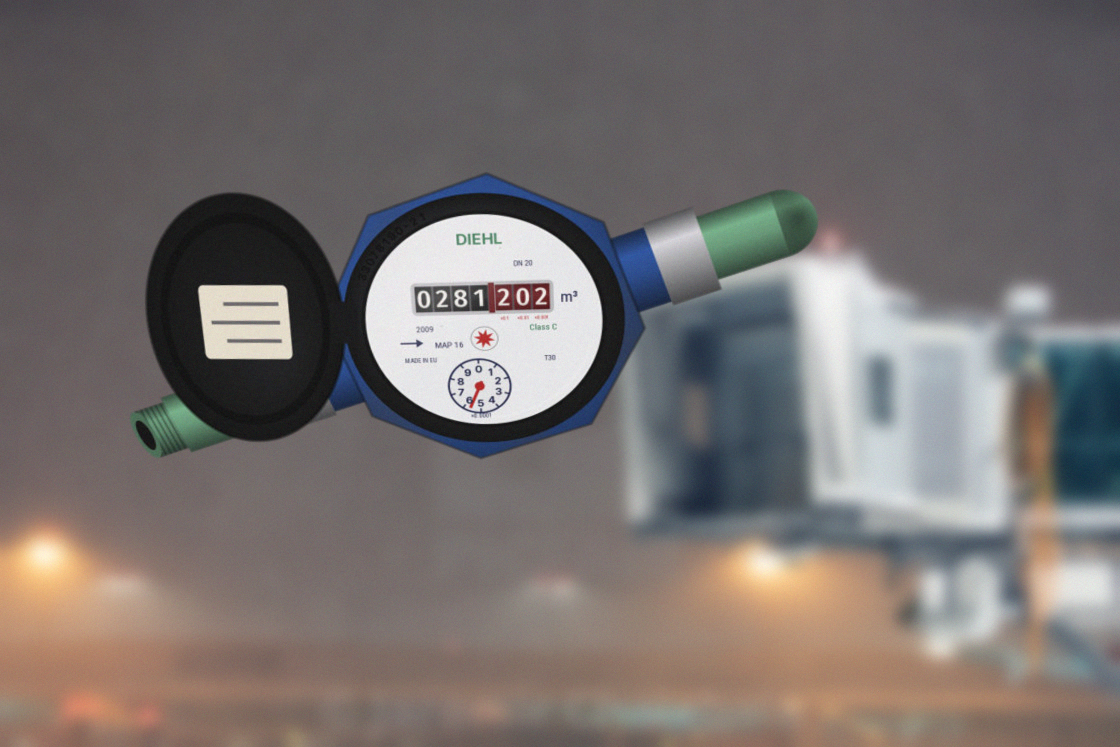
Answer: 281.2025m³
